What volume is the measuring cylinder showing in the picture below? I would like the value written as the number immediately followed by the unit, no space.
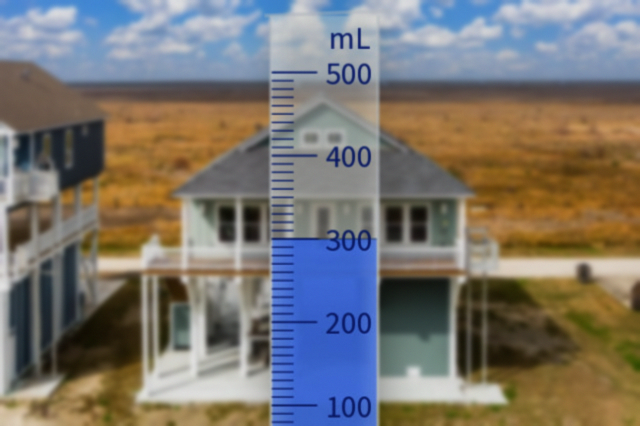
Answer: 300mL
